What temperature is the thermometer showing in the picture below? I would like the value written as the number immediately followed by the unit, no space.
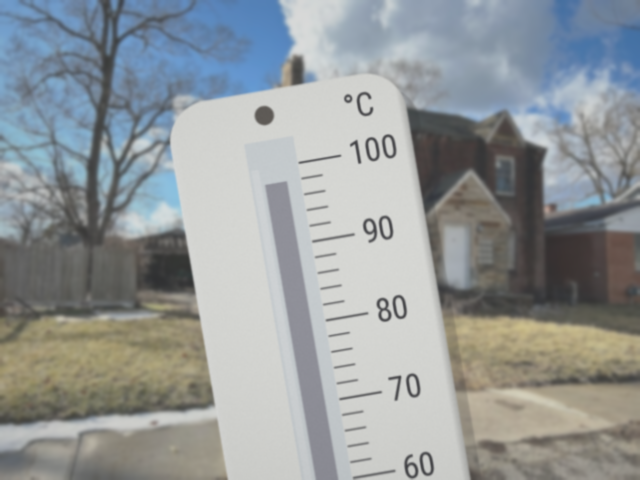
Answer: 98°C
